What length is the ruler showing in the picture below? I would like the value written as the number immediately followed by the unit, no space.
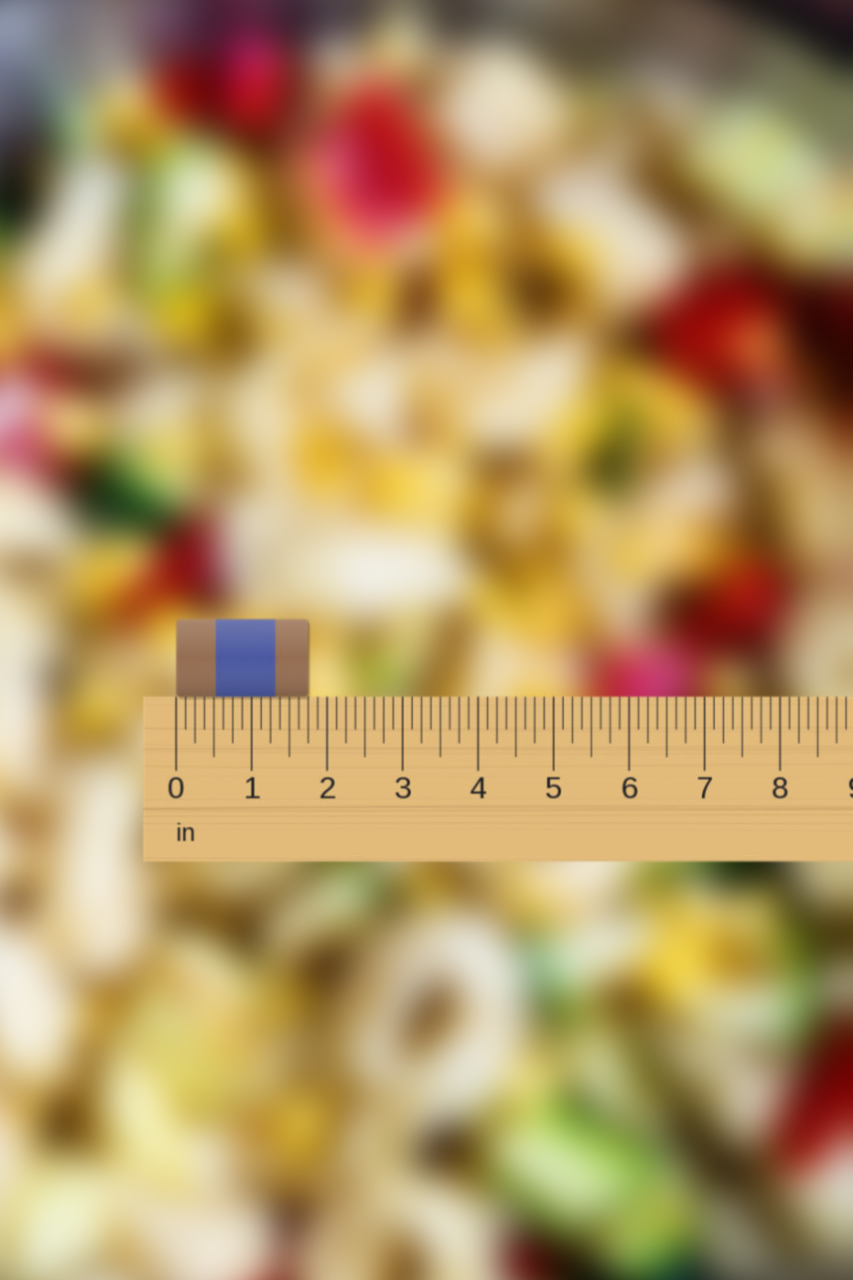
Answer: 1.75in
